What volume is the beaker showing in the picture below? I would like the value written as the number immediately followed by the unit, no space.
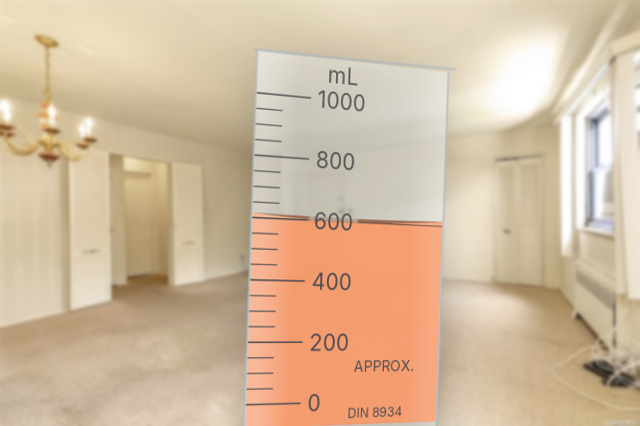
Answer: 600mL
